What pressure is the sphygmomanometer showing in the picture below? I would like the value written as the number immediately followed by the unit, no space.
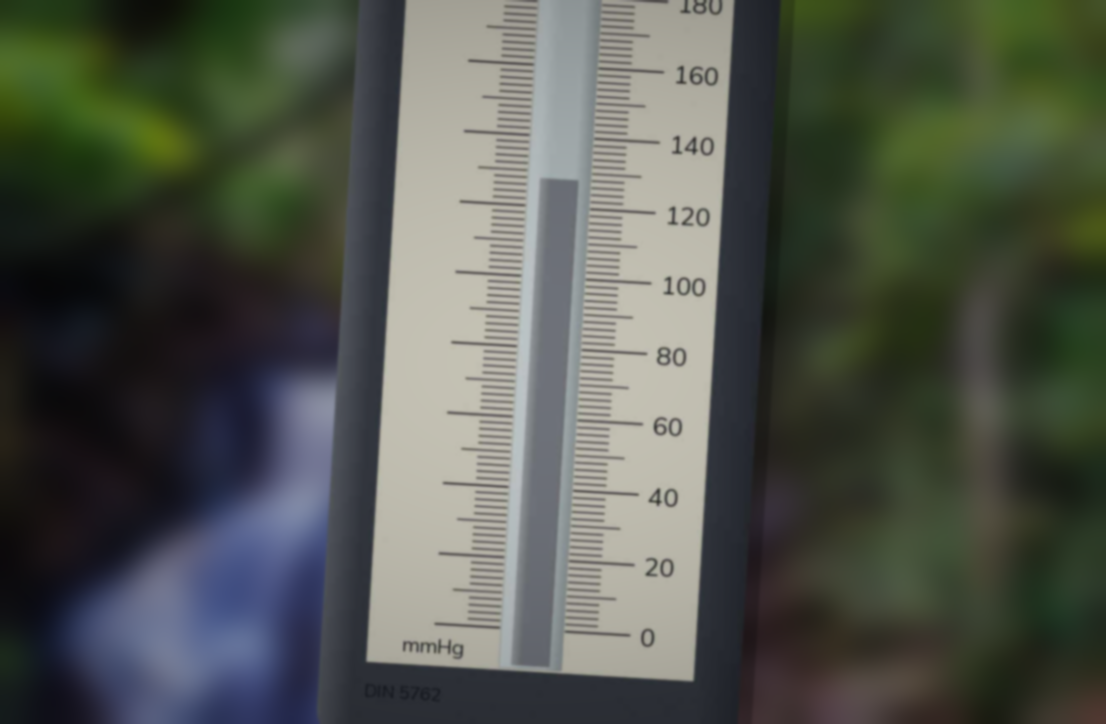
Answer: 128mmHg
